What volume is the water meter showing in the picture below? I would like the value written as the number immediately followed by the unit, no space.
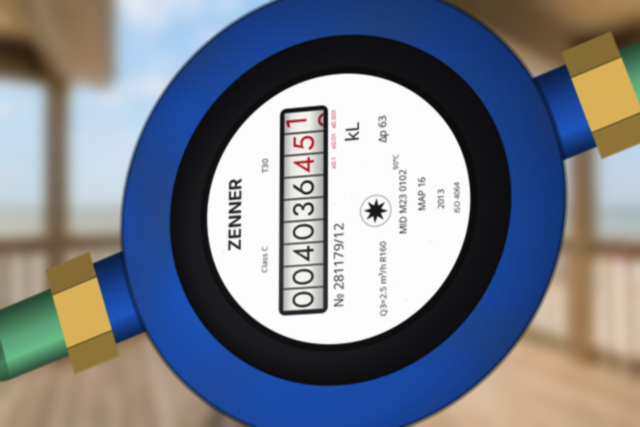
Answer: 4036.451kL
